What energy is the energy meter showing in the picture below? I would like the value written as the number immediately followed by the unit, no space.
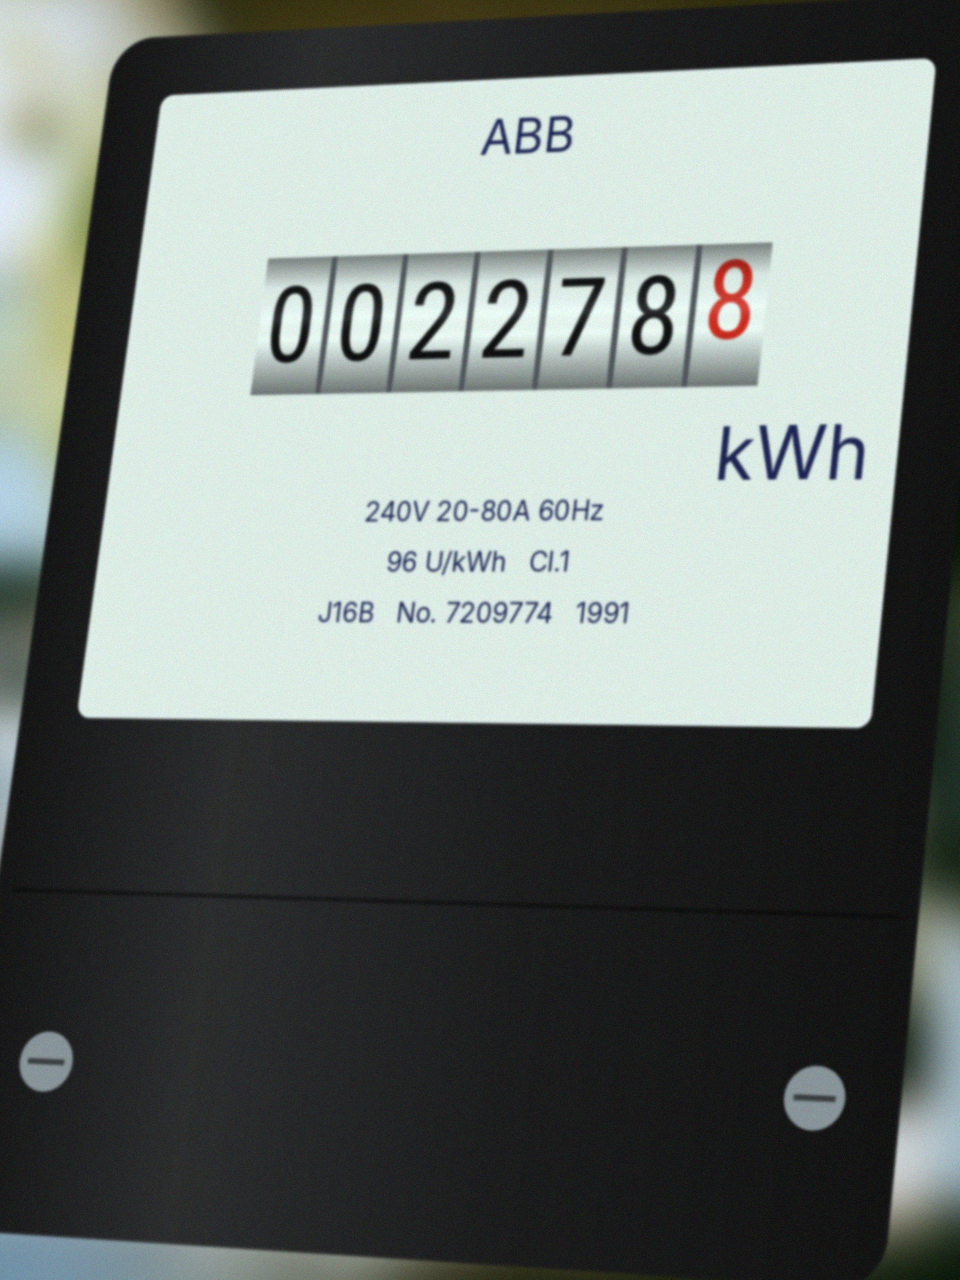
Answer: 2278.8kWh
